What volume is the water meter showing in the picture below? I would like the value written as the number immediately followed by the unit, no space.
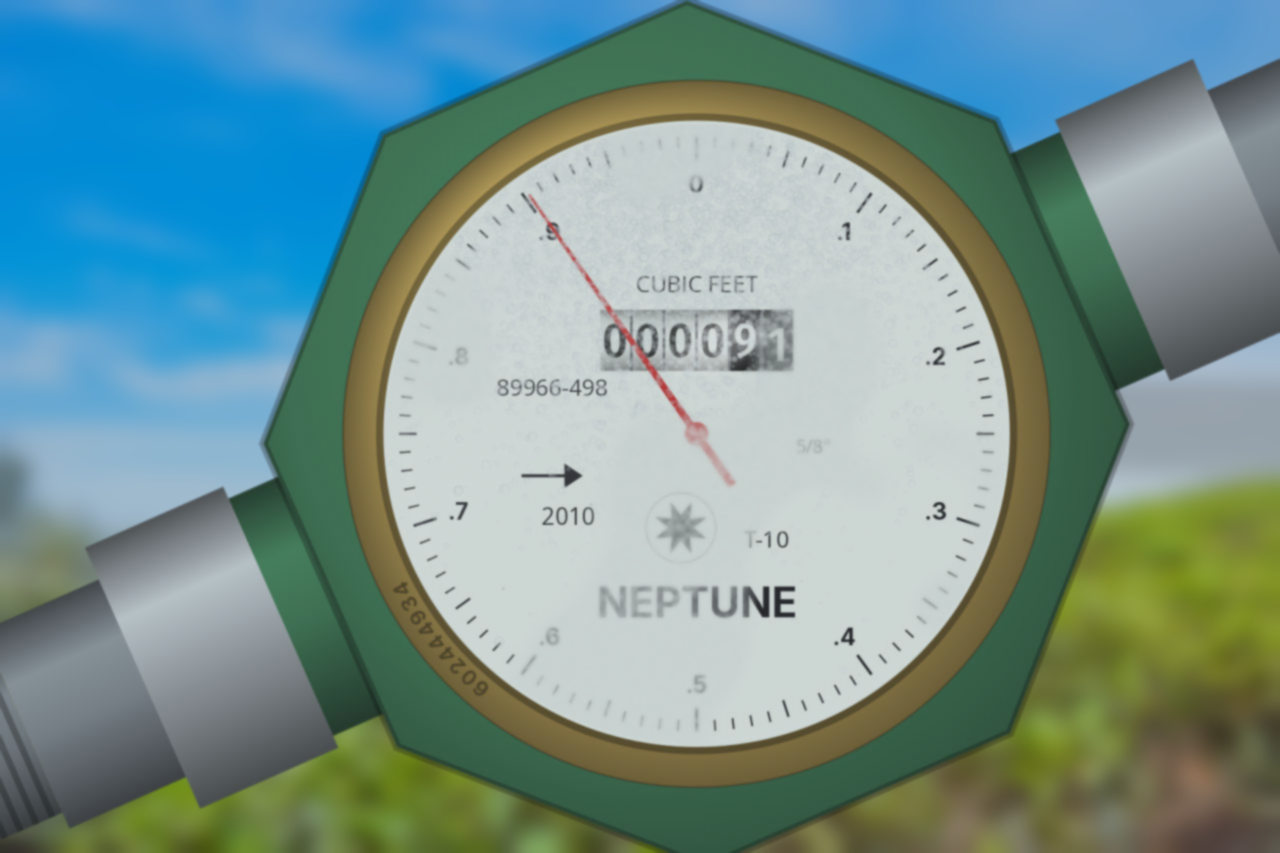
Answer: 90.90ft³
